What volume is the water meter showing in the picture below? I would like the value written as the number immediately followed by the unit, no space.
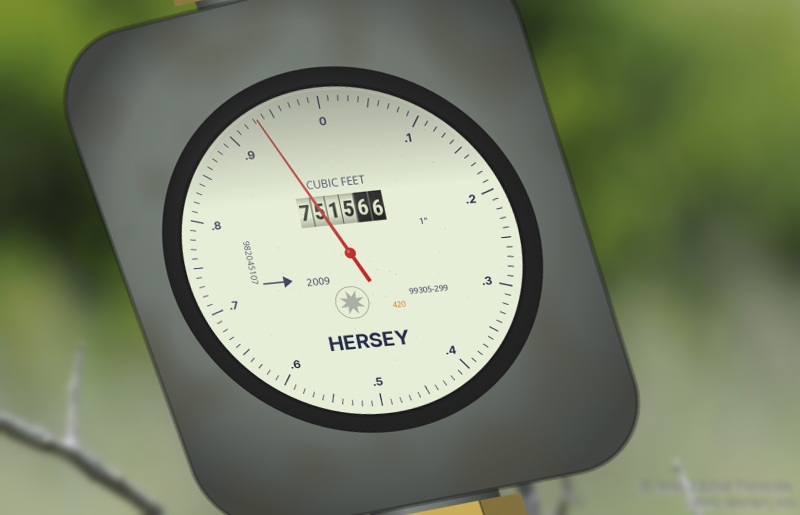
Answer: 751565.93ft³
